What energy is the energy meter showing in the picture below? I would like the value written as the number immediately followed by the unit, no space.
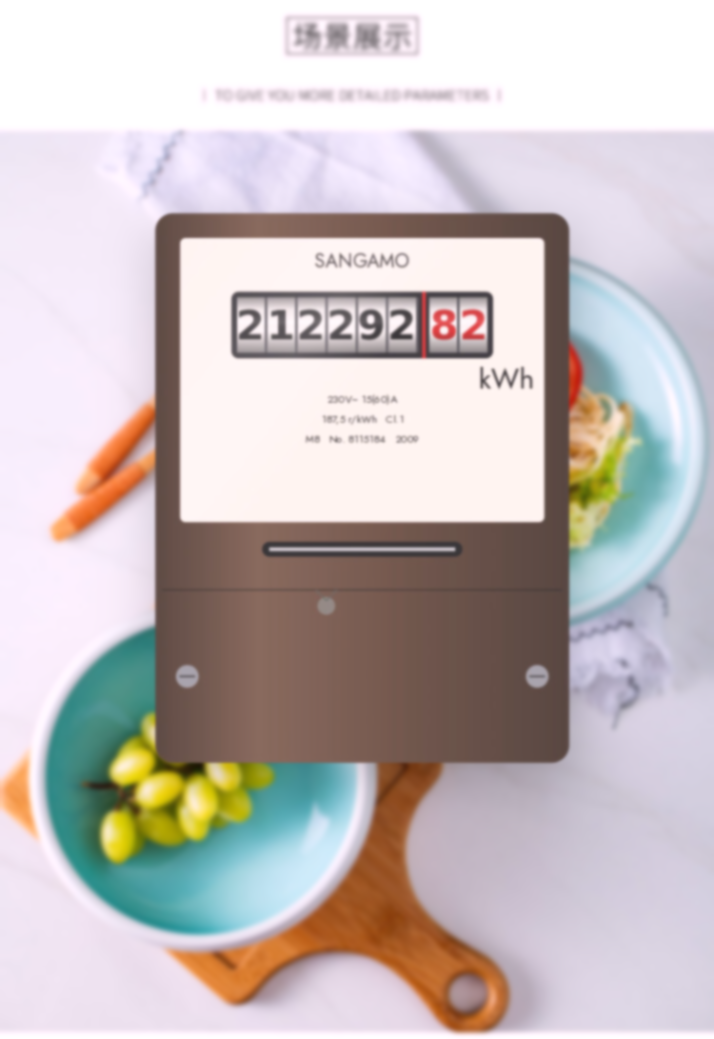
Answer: 212292.82kWh
